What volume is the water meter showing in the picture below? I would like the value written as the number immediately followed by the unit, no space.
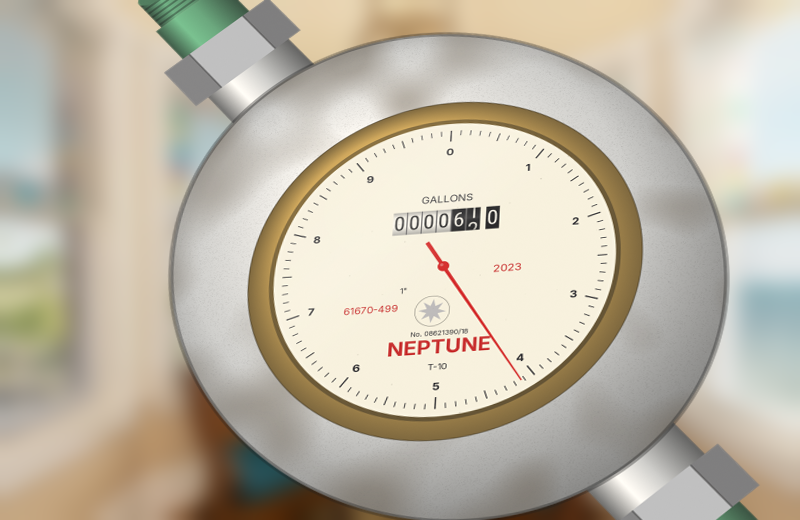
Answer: 614.1gal
